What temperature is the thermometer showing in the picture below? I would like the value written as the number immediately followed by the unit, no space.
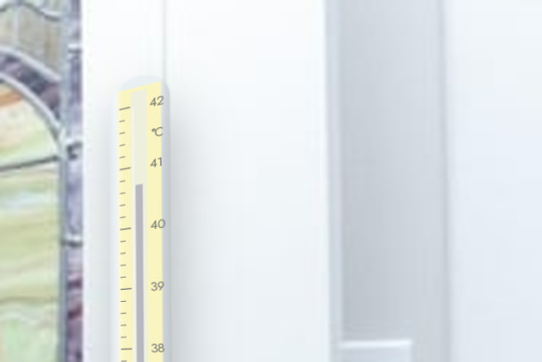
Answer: 40.7°C
